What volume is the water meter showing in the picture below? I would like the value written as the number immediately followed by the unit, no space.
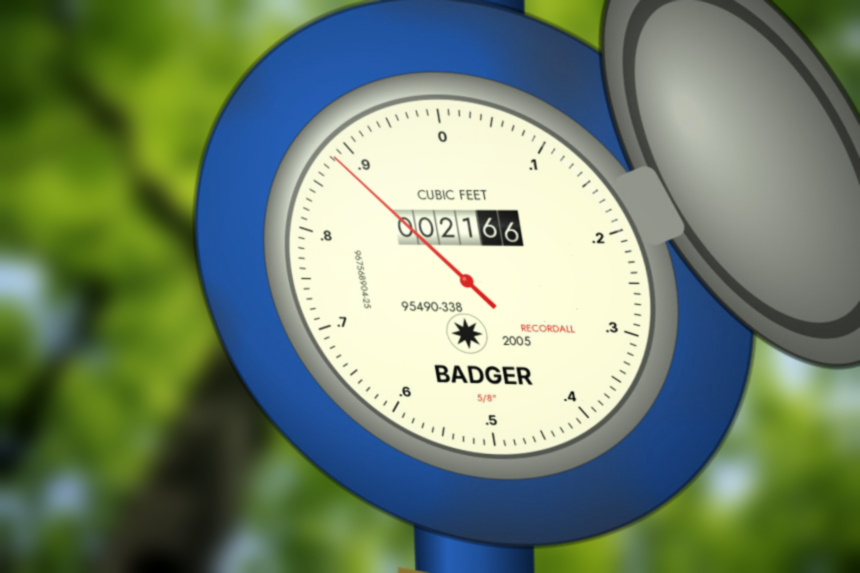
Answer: 2165.88ft³
